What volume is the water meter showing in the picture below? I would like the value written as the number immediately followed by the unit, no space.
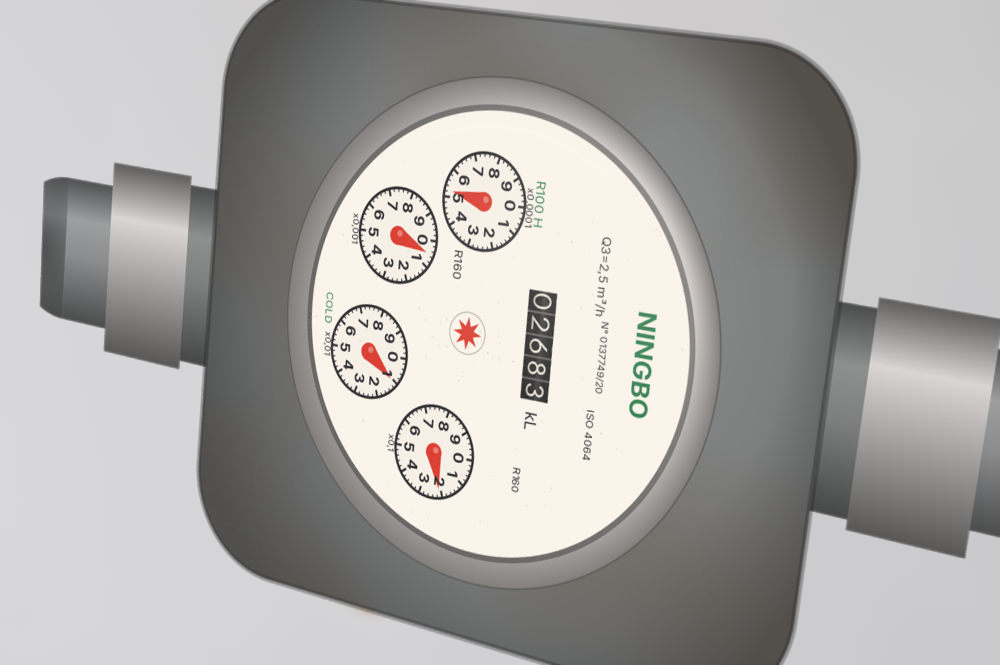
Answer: 2683.2105kL
